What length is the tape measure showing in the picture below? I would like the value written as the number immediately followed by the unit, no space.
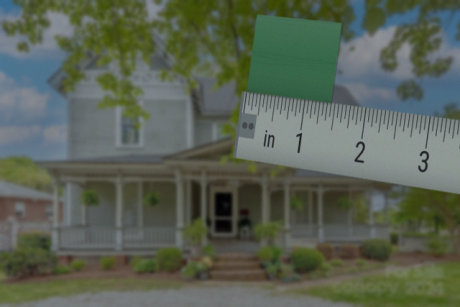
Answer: 1.4375in
